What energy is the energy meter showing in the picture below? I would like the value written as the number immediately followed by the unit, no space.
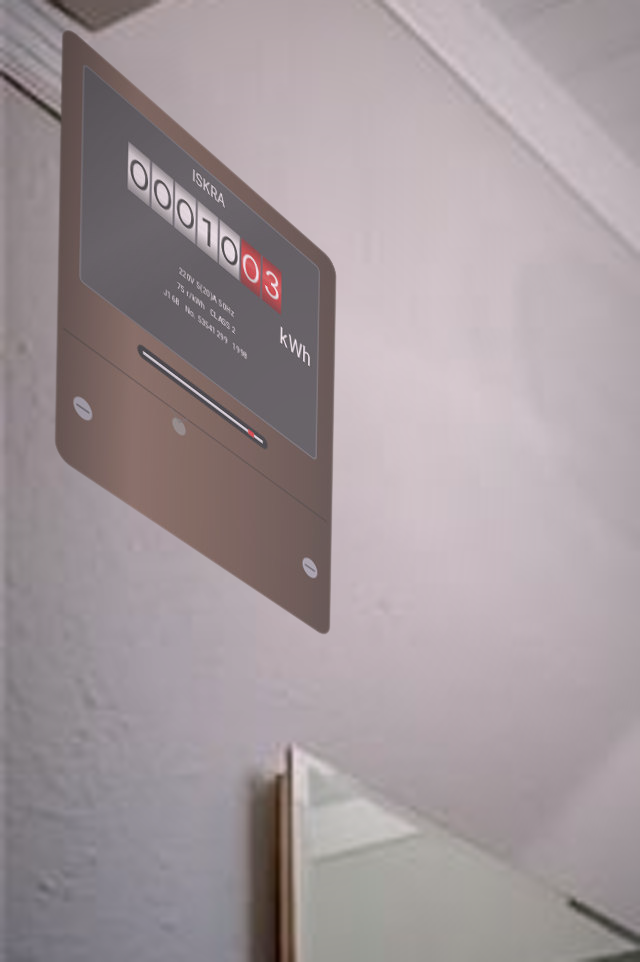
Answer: 10.03kWh
